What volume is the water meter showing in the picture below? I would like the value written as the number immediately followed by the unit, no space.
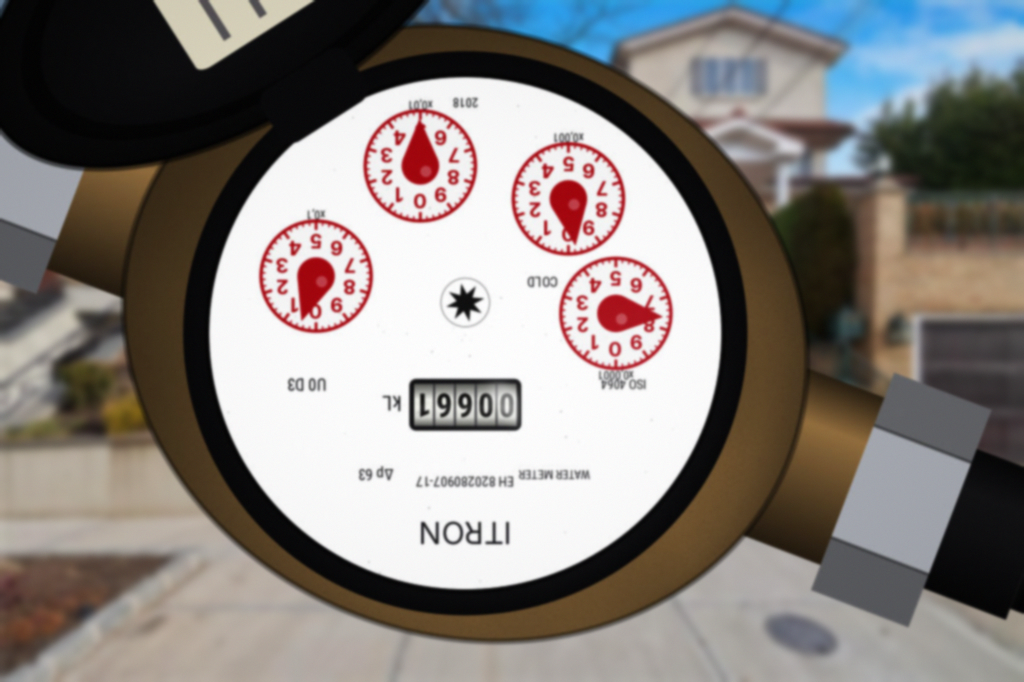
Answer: 661.0497kL
